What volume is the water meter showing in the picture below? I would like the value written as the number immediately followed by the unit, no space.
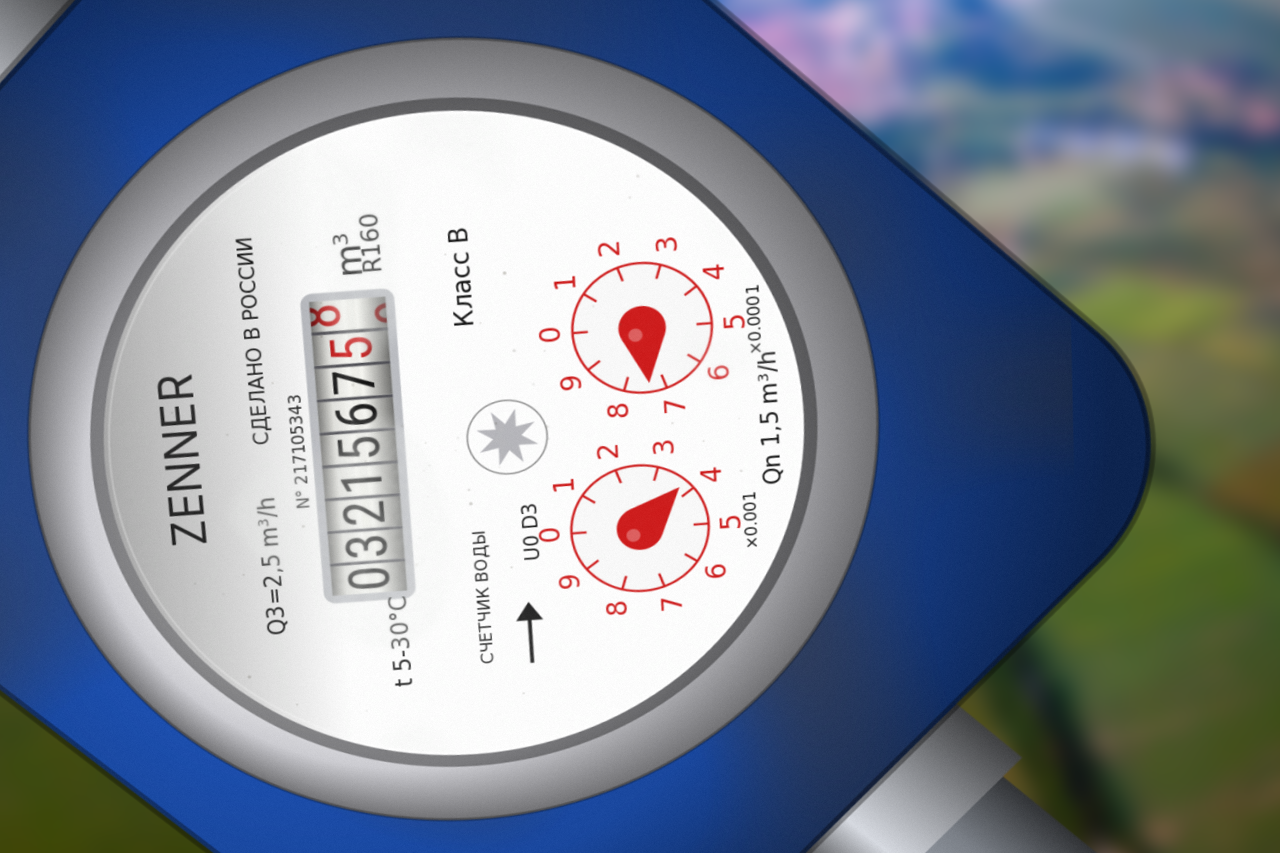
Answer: 321567.5837m³
